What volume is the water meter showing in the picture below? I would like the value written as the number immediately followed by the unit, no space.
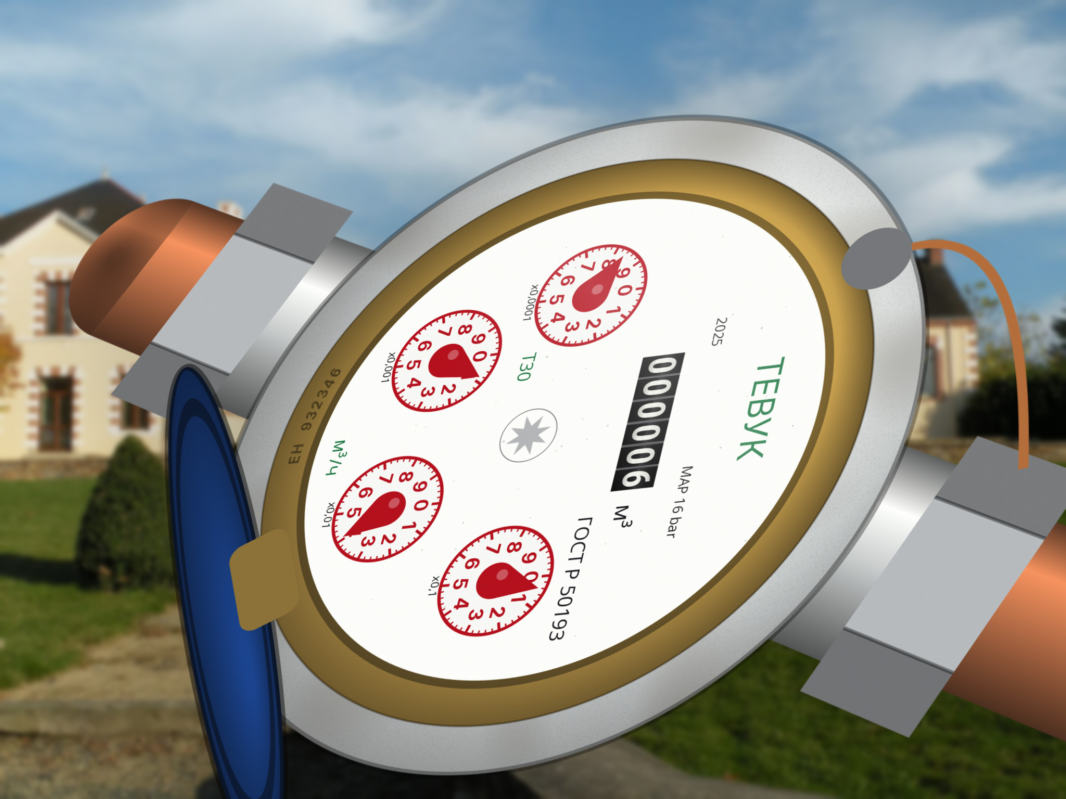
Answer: 6.0408m³
